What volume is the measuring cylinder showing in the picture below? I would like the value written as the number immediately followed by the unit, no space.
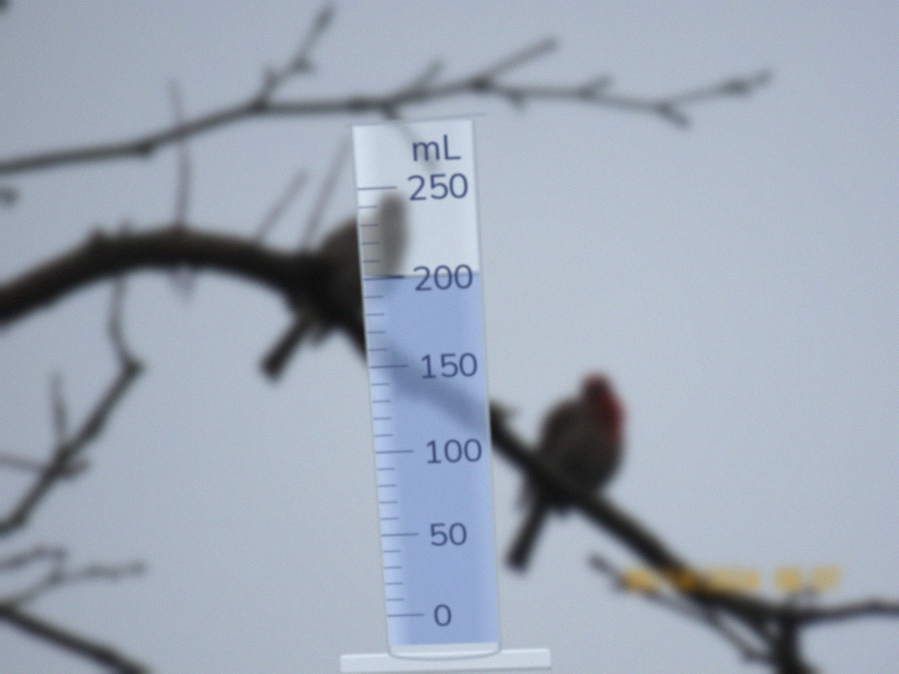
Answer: 200mL
